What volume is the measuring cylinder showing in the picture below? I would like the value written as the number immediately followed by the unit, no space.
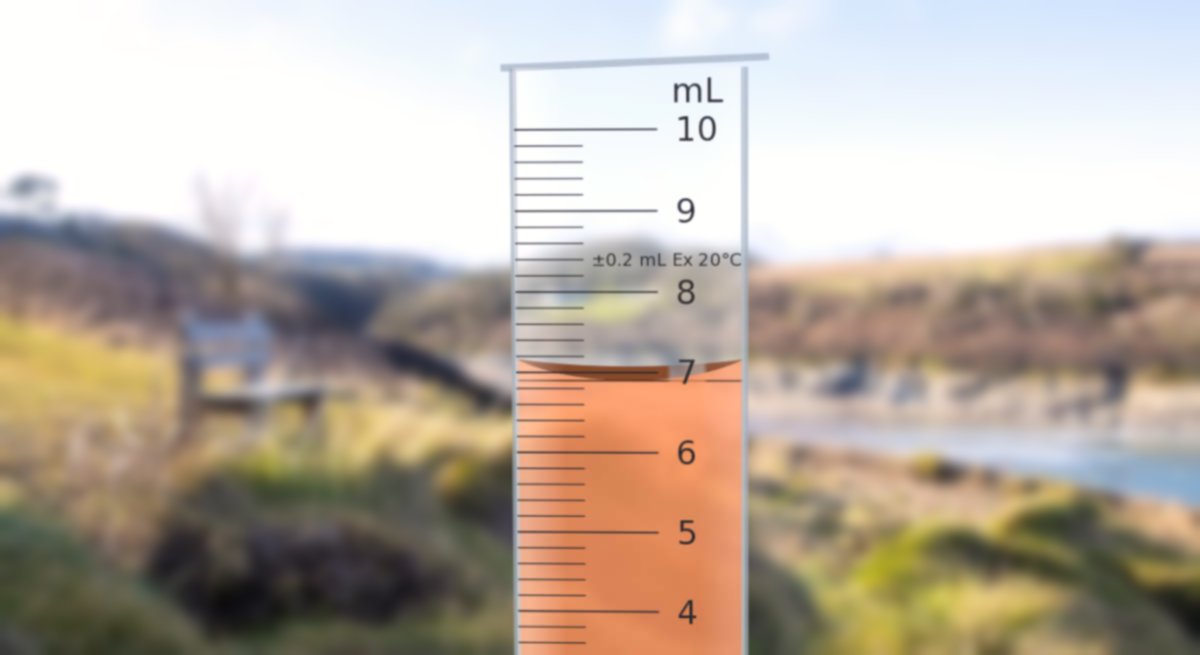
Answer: 6.9mL
